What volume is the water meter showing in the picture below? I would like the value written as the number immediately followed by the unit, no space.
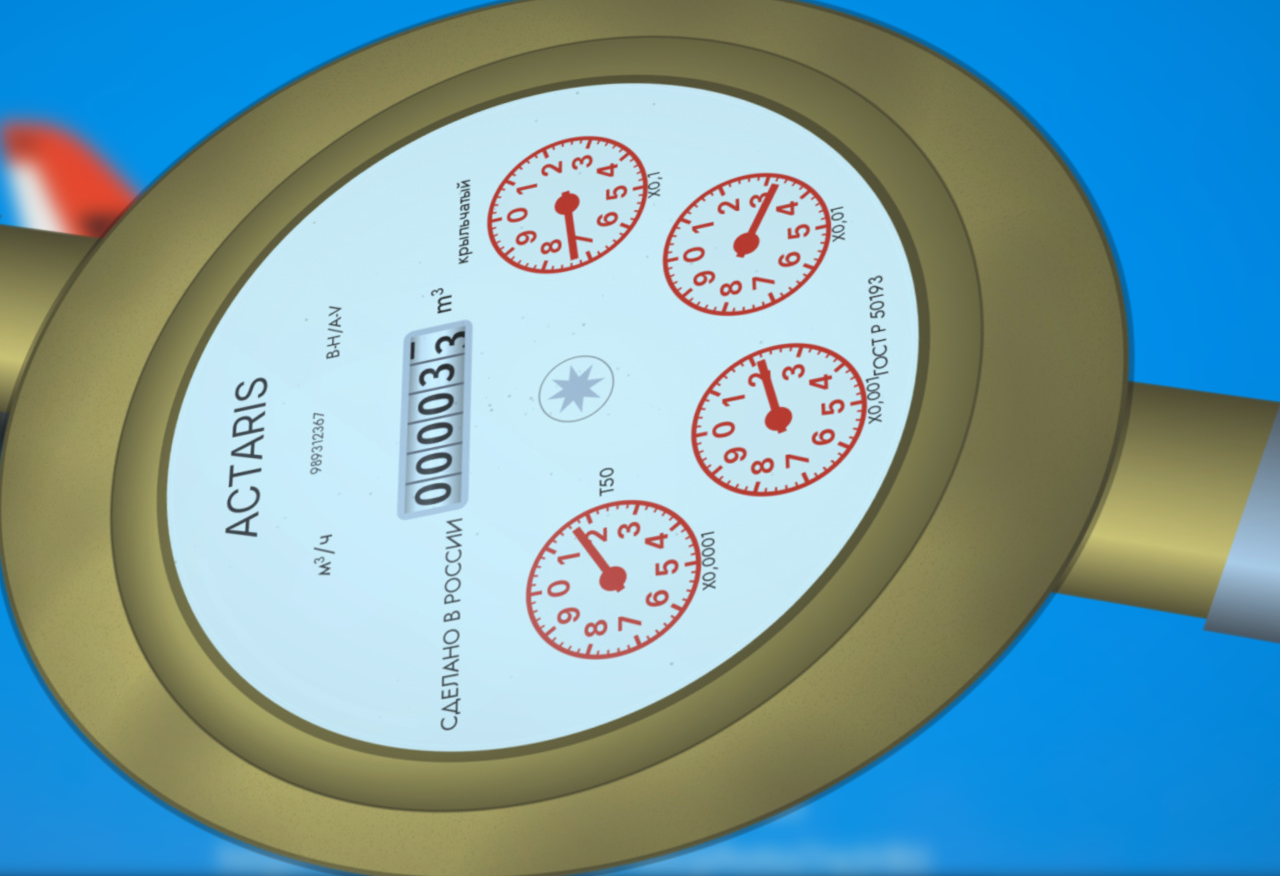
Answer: 32.7321m³
